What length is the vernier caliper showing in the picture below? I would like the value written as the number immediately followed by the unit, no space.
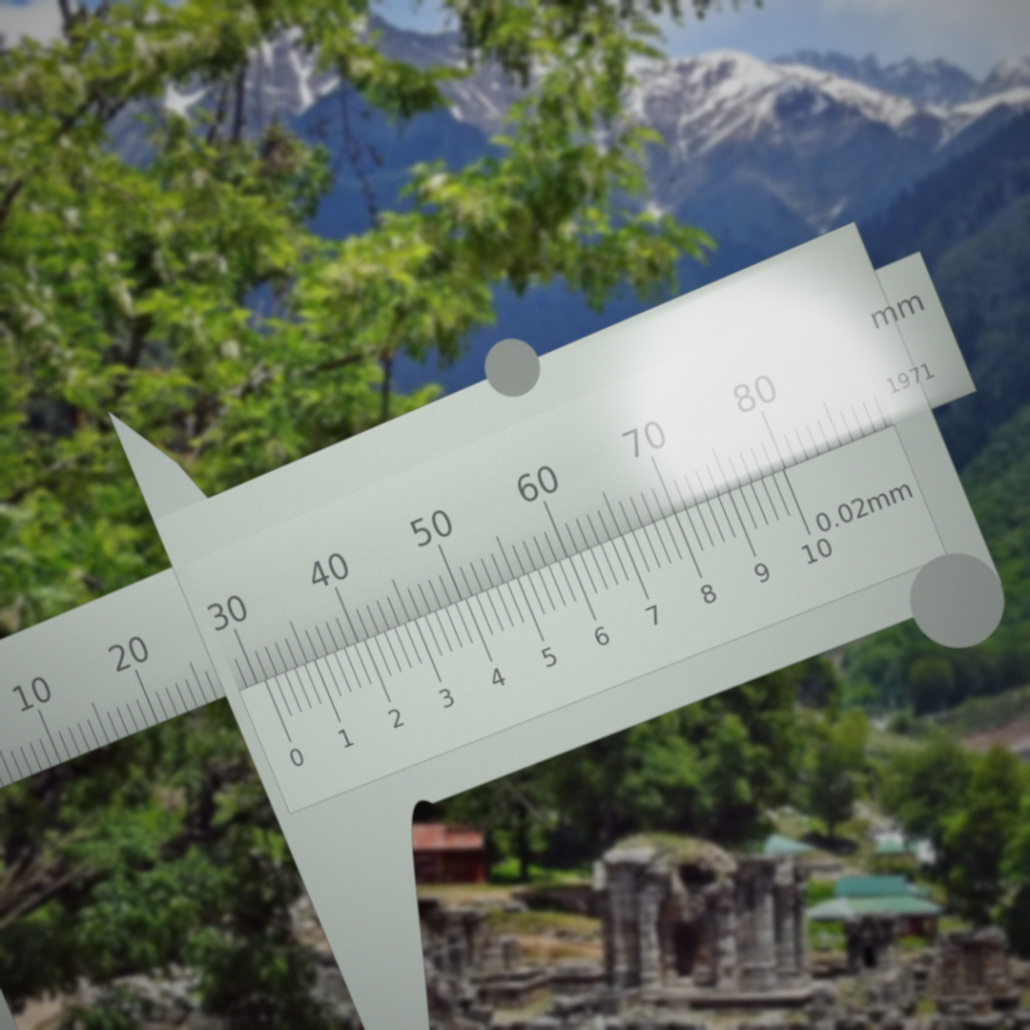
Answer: 30.8mm
